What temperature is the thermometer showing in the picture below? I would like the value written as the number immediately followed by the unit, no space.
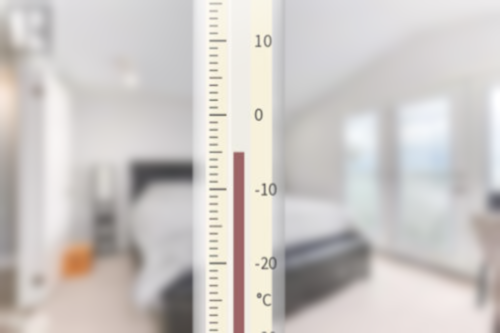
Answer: -5°C
